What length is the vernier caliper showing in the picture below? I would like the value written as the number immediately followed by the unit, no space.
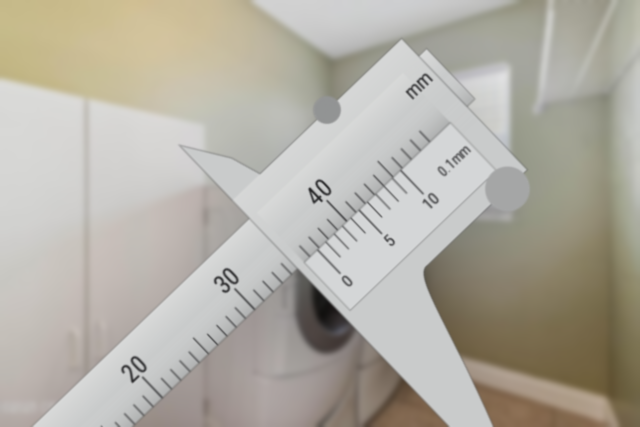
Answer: 36.8mm
